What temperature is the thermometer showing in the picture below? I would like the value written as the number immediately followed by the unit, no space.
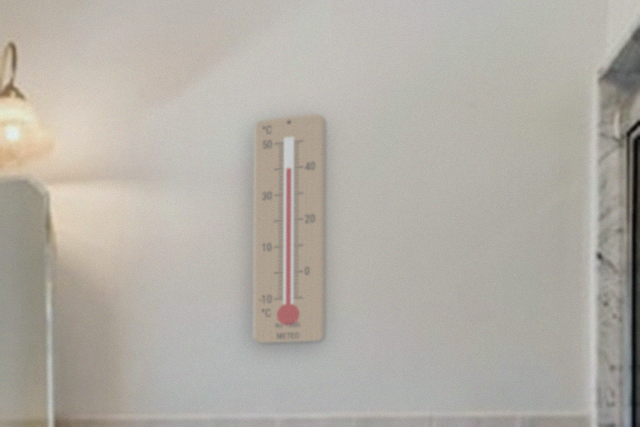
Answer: 40°C
